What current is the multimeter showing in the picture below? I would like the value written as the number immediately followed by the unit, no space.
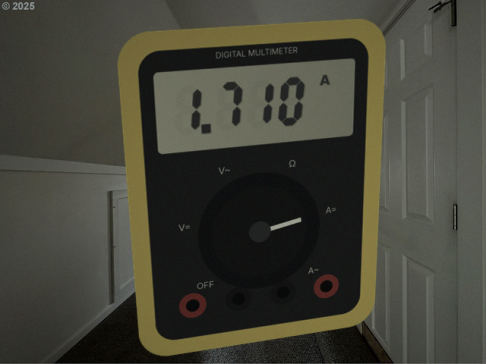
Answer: 1.710A
